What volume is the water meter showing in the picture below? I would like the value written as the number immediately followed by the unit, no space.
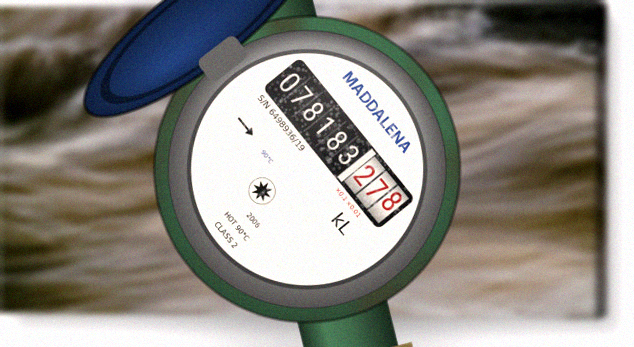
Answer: 78183.278kL
